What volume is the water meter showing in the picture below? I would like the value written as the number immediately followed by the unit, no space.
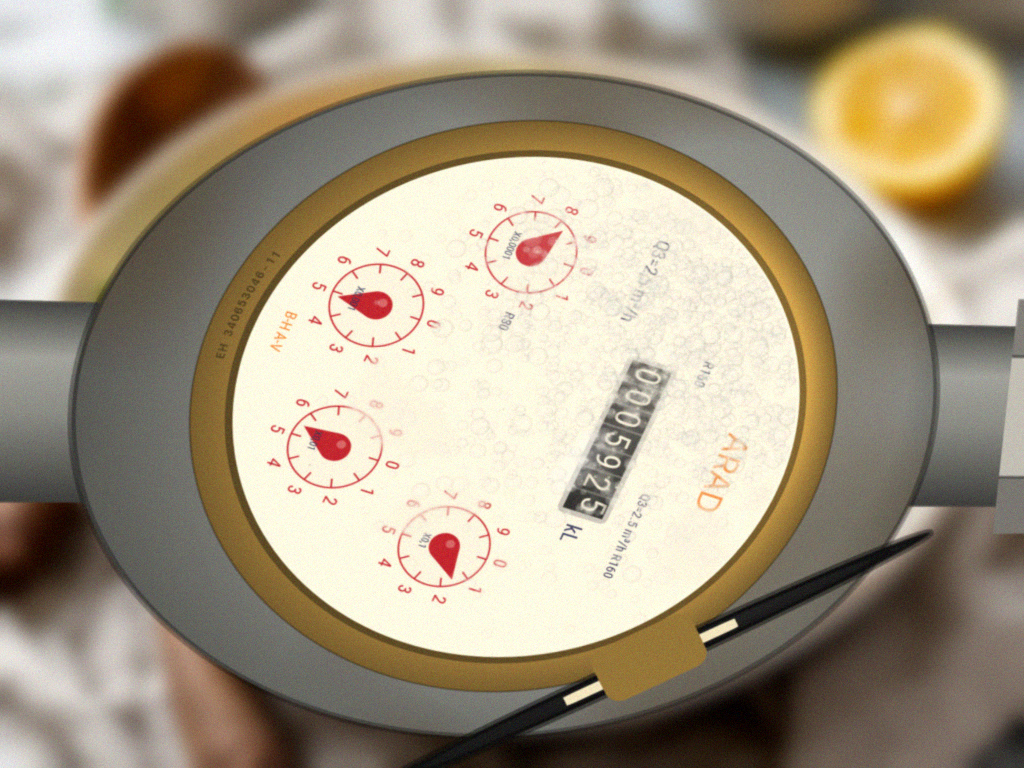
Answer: 5925.1548kL
